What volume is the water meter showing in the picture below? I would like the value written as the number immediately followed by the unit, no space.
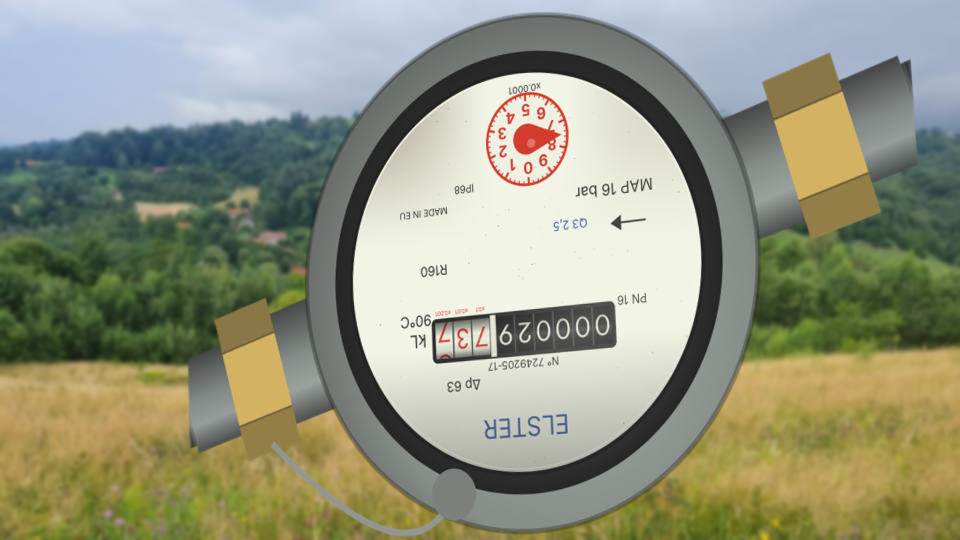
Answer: 29.7367kL
